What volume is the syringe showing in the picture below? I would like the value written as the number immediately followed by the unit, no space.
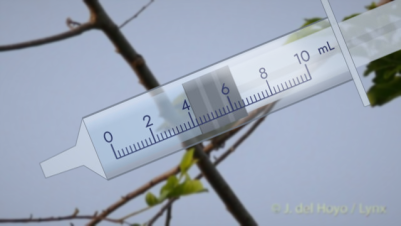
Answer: 4.2mL
